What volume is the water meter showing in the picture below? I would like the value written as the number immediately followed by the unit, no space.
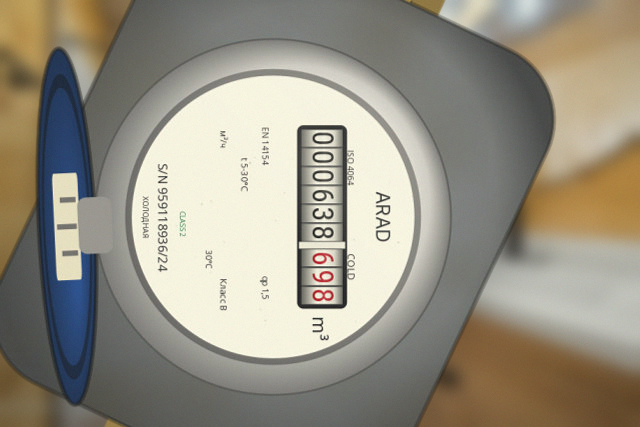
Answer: 638.698m³
